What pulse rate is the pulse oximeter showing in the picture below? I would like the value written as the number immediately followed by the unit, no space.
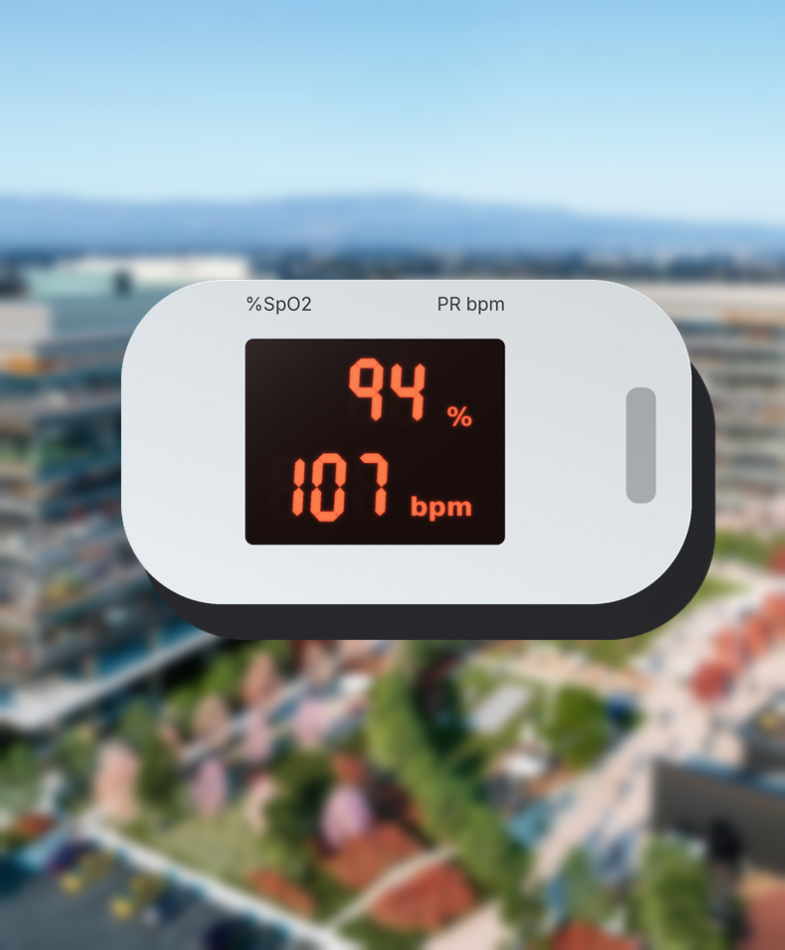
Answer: 107bpm
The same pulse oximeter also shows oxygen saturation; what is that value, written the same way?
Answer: 94%
